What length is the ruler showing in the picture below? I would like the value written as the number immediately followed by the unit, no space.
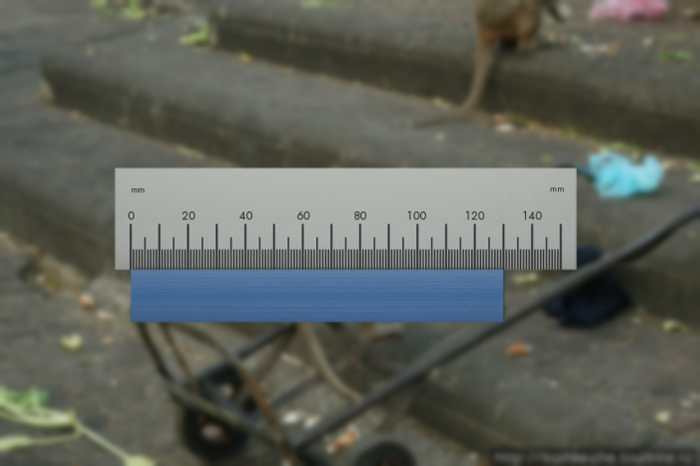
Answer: 130mm
